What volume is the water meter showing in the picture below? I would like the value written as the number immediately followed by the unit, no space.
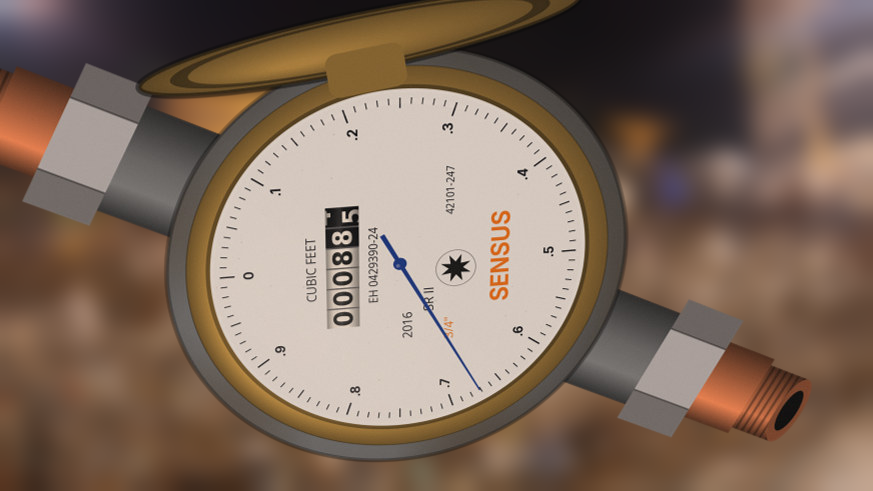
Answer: 884.67ft³
